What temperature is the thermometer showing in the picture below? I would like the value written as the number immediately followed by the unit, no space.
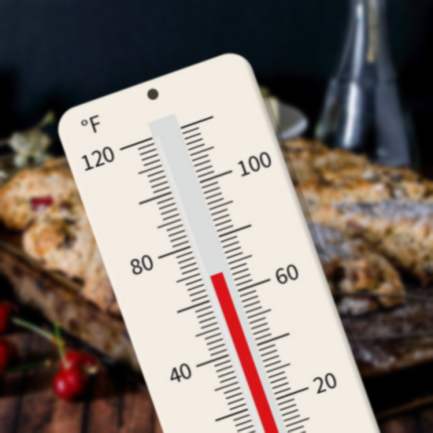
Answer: 68°F
